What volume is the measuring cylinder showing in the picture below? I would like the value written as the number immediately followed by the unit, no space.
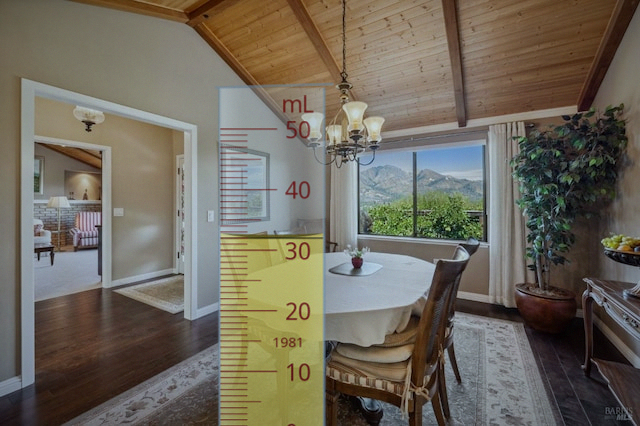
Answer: 32mL
